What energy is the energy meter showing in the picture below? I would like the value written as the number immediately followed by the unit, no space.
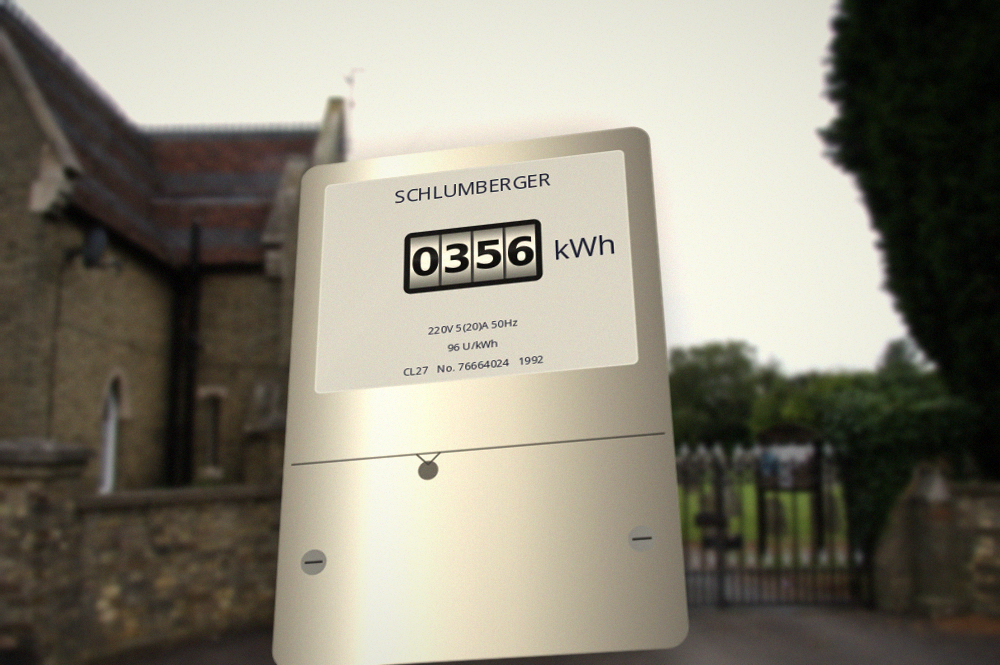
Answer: 356kWh
